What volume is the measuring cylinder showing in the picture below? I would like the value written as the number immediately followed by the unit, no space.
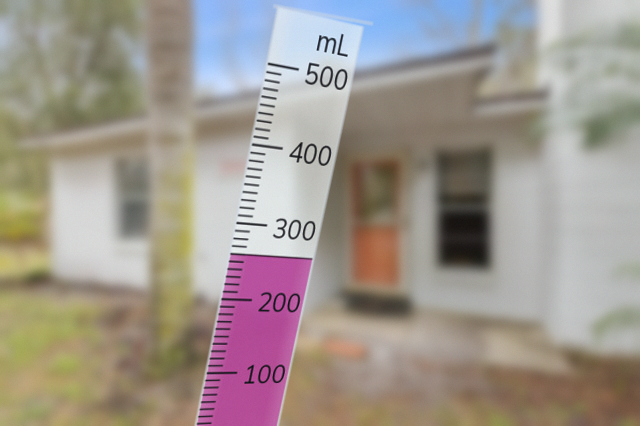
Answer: 260mL
